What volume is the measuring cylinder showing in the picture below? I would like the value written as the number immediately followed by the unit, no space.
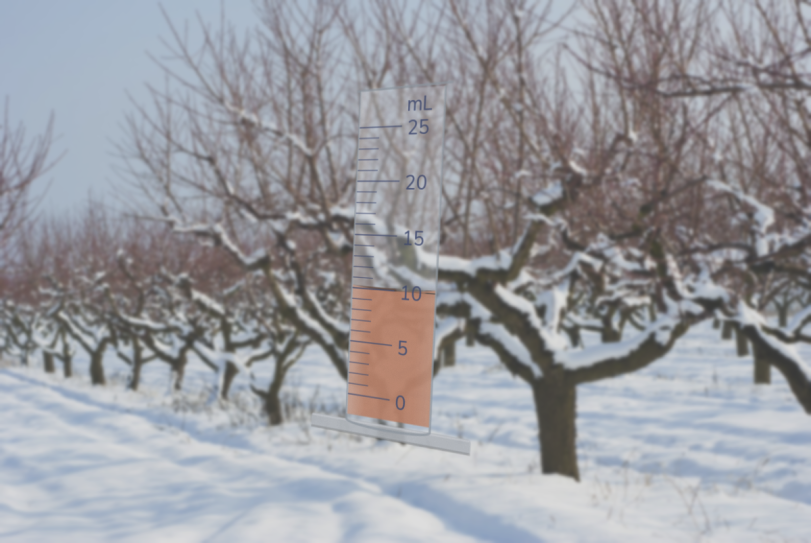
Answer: 10mL
